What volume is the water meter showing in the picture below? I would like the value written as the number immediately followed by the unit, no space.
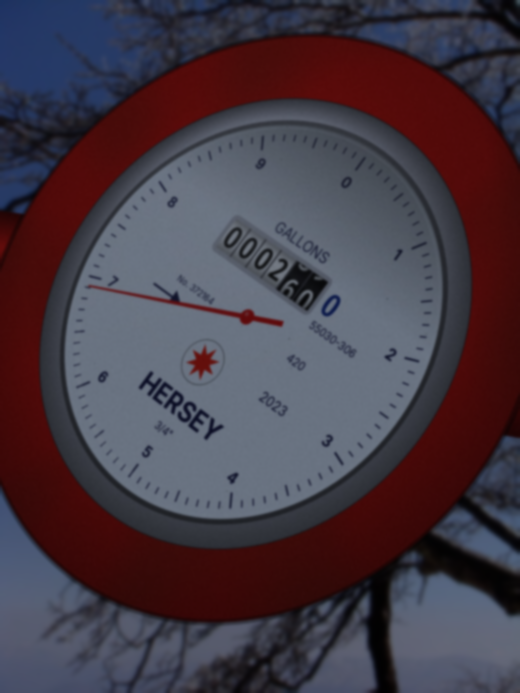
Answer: 2596.9gal
